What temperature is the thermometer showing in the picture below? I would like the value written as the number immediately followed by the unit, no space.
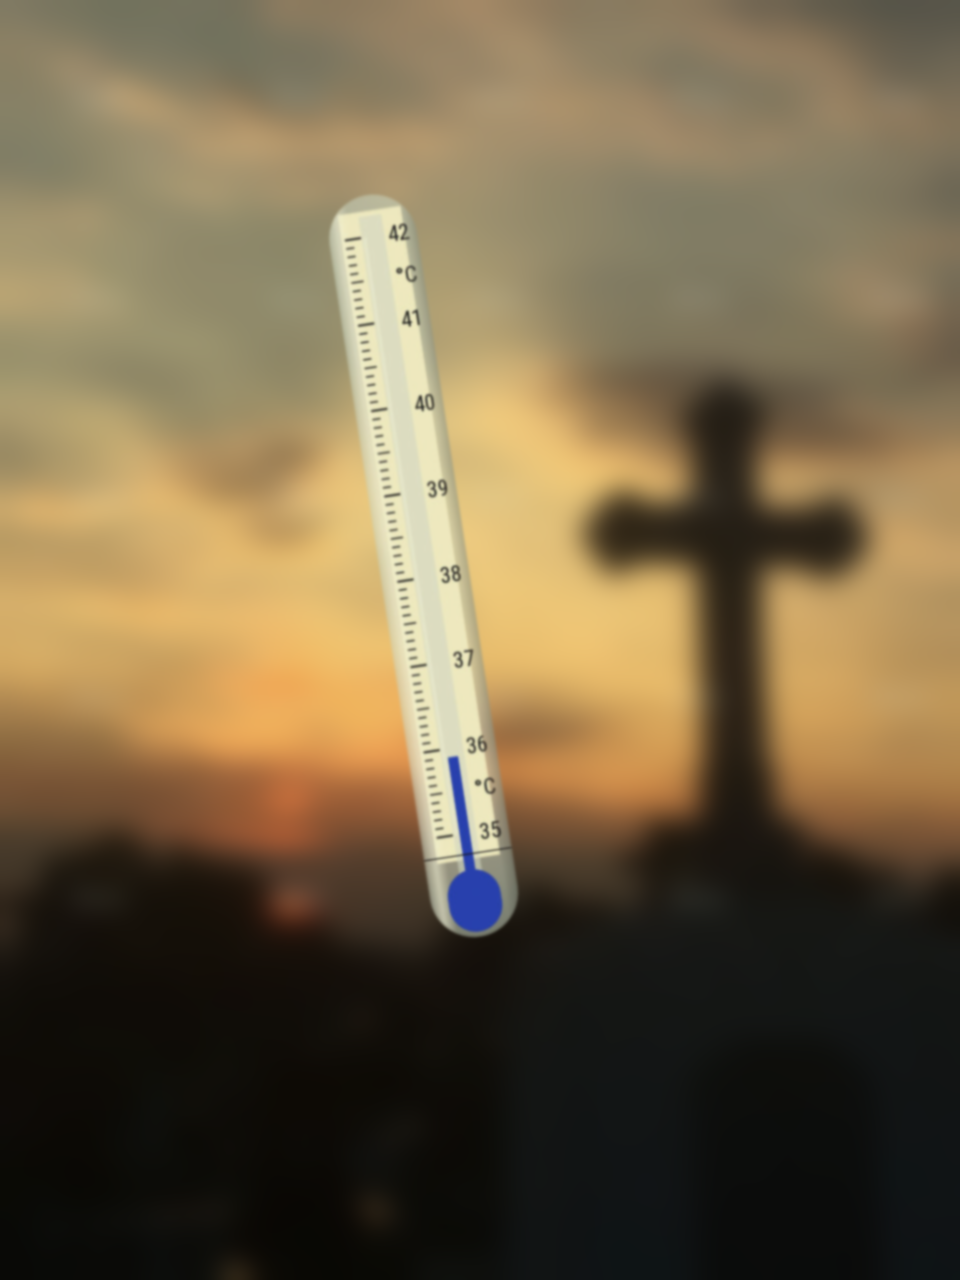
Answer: 35.9°C
